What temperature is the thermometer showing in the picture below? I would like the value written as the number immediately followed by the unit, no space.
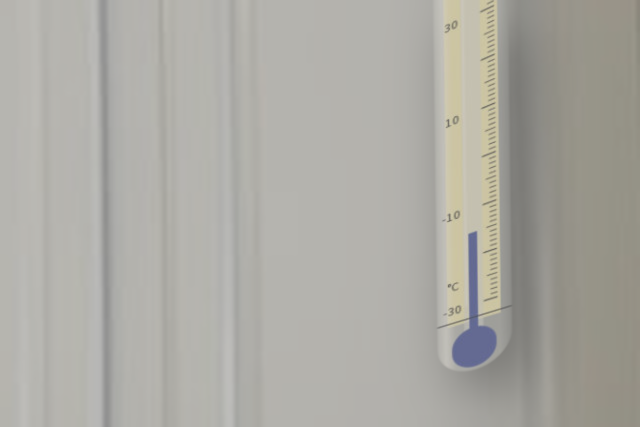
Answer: -15°C
